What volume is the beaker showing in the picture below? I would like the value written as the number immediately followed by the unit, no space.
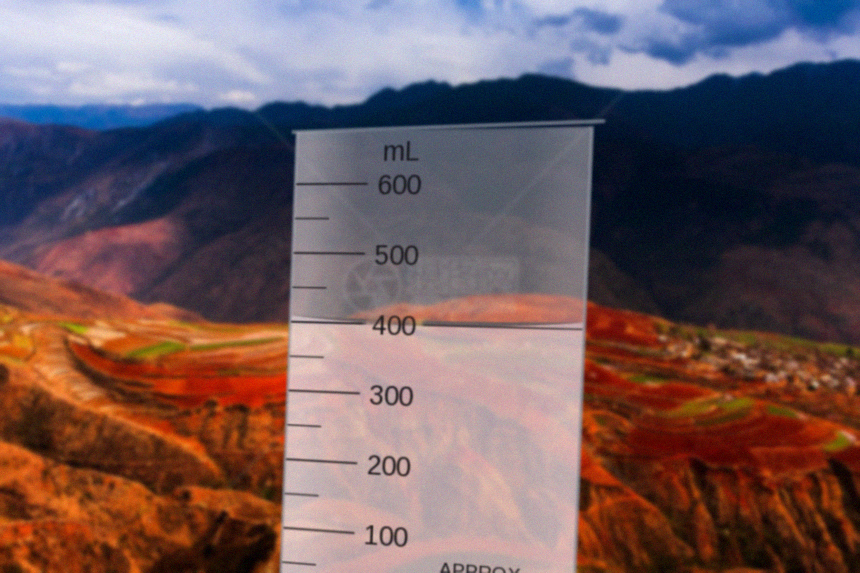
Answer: 400mL
